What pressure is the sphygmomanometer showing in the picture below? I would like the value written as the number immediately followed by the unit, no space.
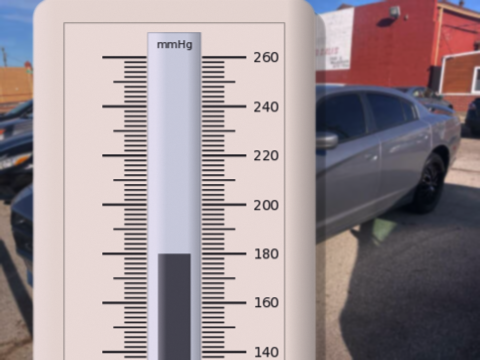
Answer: 180mmHg
